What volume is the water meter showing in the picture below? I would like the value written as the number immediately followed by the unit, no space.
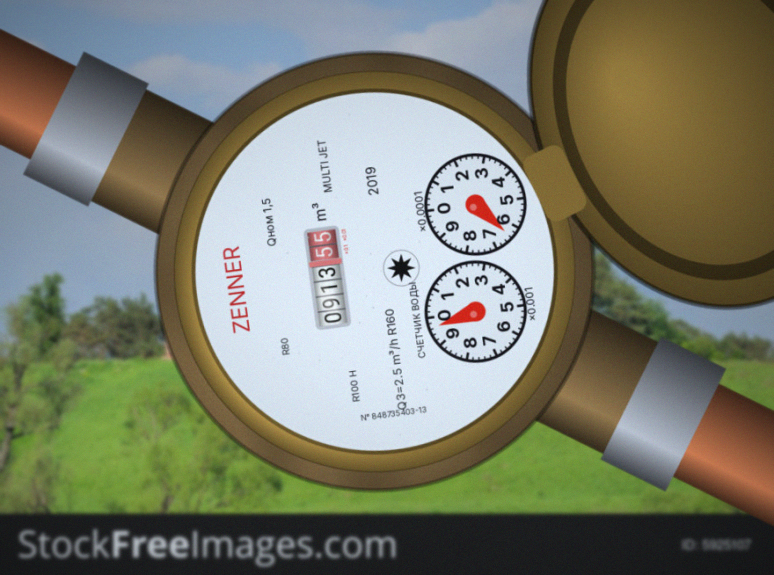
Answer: 913.5496m³
